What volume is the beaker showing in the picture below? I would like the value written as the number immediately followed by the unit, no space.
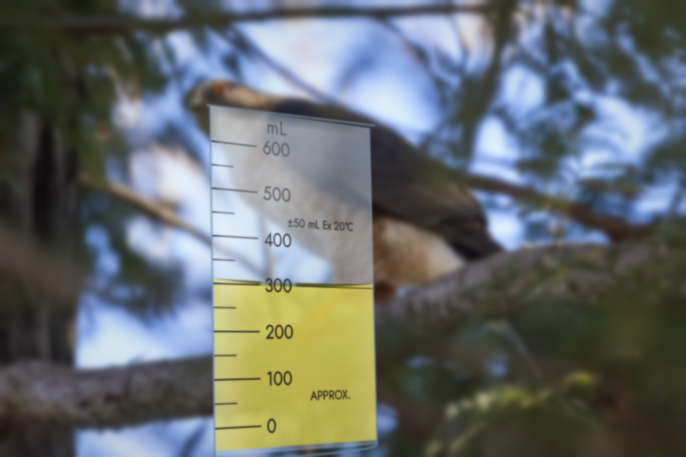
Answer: 300mL
